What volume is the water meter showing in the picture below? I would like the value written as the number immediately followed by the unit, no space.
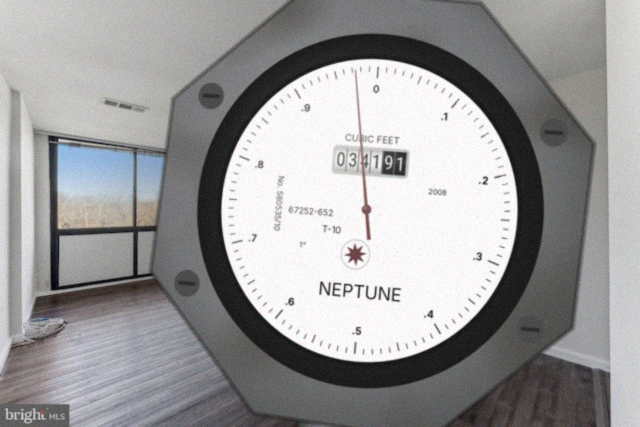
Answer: 34190.97ft³
